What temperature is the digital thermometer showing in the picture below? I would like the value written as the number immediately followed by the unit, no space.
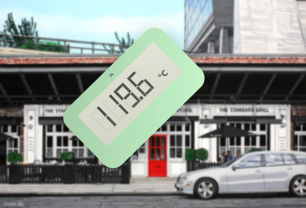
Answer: 119.6°C
